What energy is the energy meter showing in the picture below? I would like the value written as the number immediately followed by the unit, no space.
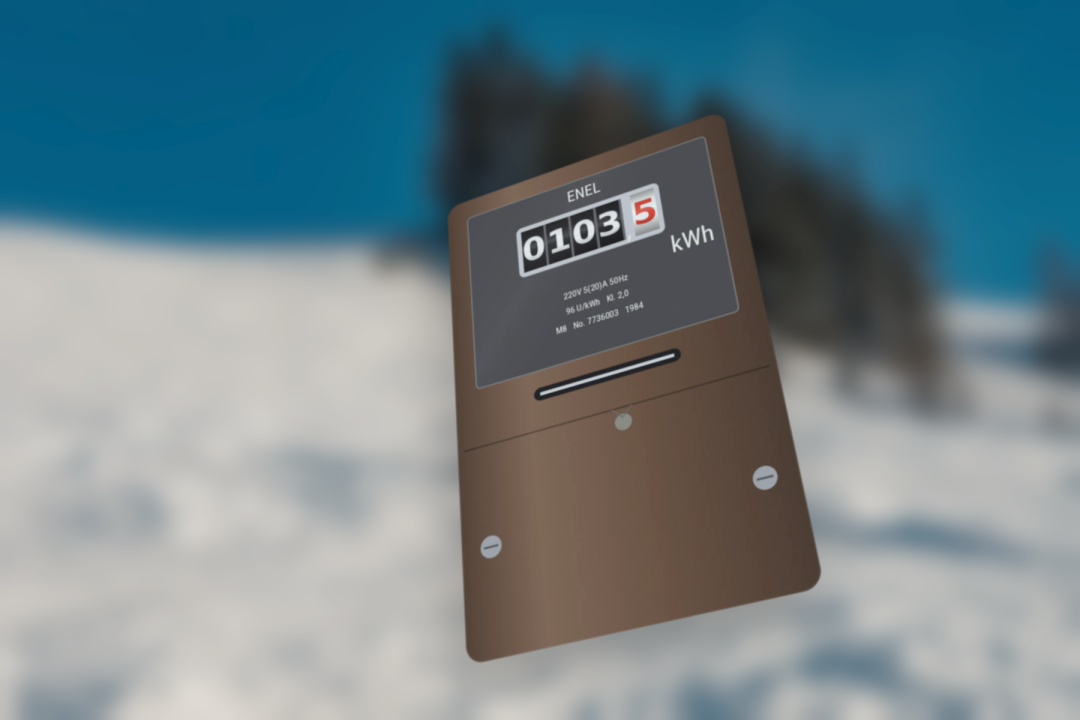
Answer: 103.5kWh
